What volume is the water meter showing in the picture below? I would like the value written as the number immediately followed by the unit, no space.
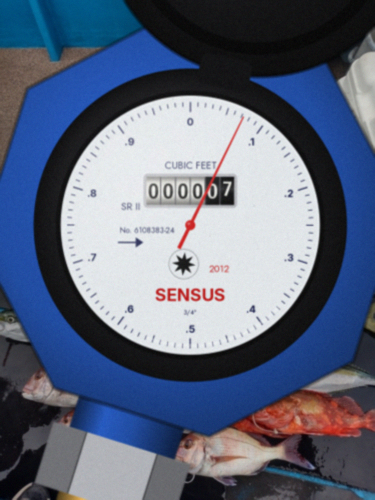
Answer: 7.07ft³
